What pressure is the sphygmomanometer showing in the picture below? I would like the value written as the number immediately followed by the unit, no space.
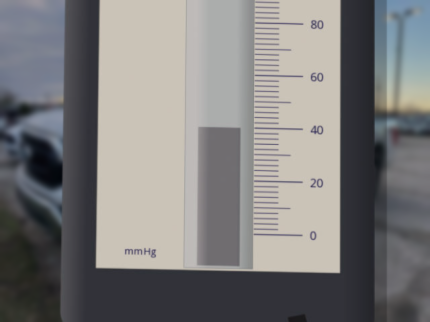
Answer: 40mmHg
